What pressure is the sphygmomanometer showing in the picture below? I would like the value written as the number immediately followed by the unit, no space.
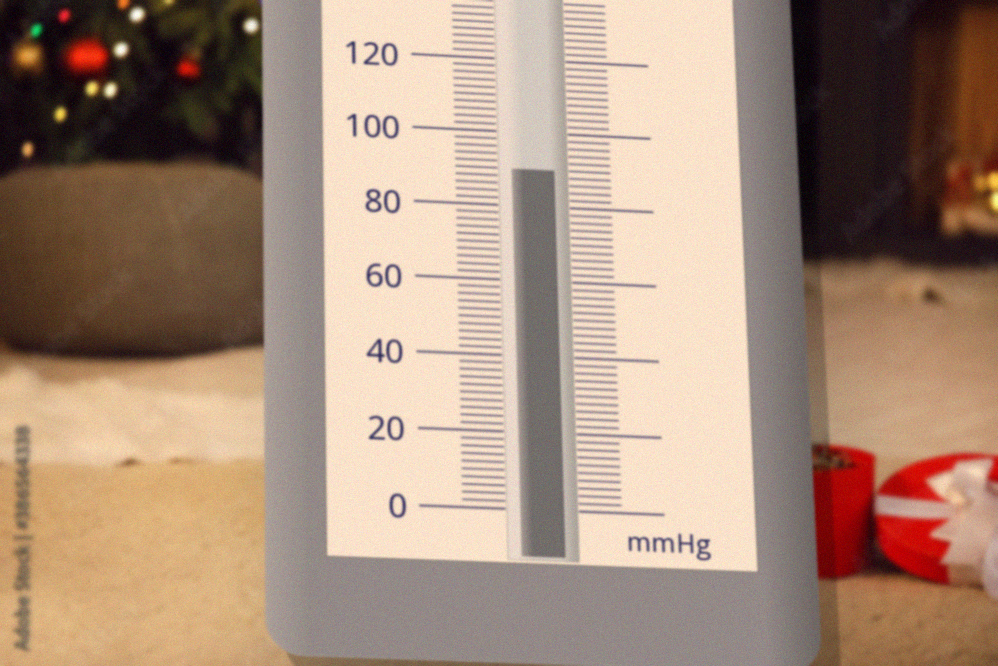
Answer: 90mmHg
